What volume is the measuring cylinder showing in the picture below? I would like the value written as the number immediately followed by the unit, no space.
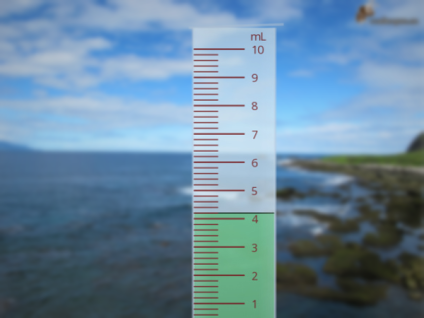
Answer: 4.2mL
